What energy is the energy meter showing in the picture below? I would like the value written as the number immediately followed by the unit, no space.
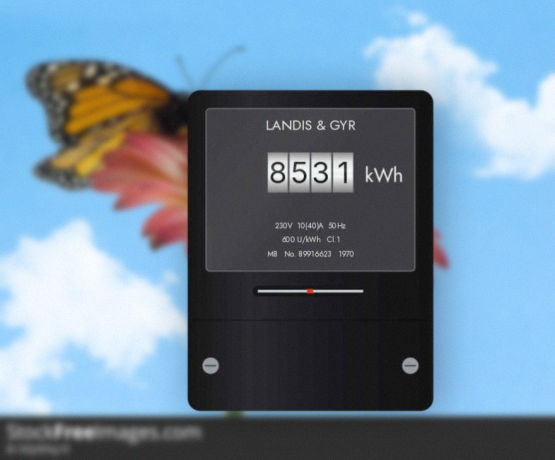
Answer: 8531kWh
